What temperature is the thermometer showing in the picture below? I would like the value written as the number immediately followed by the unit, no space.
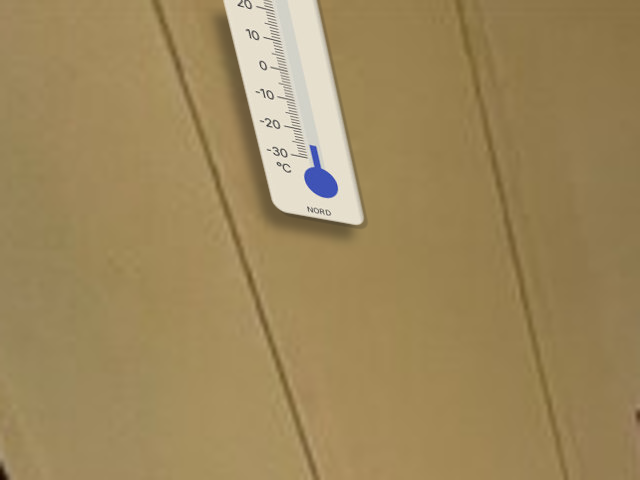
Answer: -25°C
